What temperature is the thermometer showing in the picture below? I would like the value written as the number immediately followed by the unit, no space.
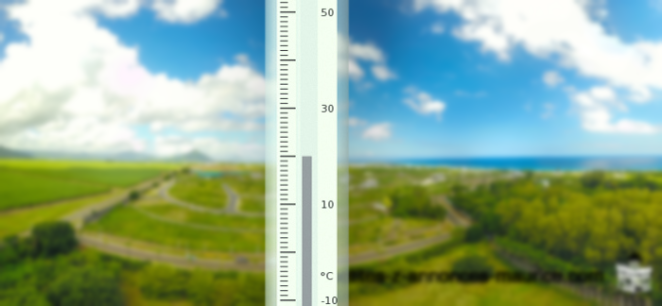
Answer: 20°C
